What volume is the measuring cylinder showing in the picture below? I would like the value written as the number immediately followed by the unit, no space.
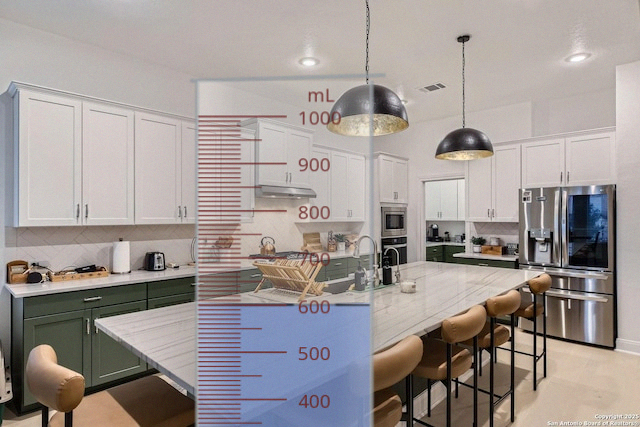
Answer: 600mL
